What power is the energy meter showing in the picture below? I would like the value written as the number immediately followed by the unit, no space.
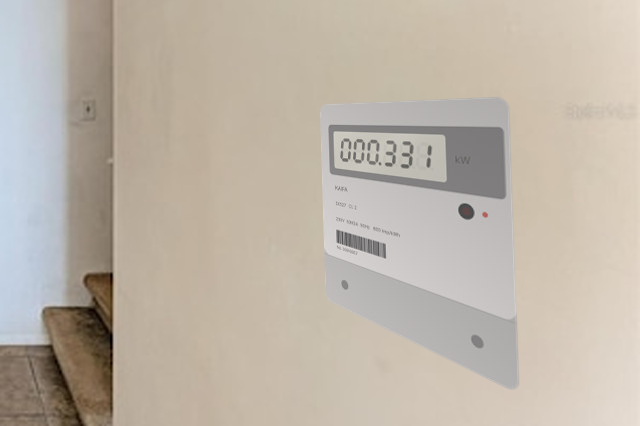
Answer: 0.331kW
